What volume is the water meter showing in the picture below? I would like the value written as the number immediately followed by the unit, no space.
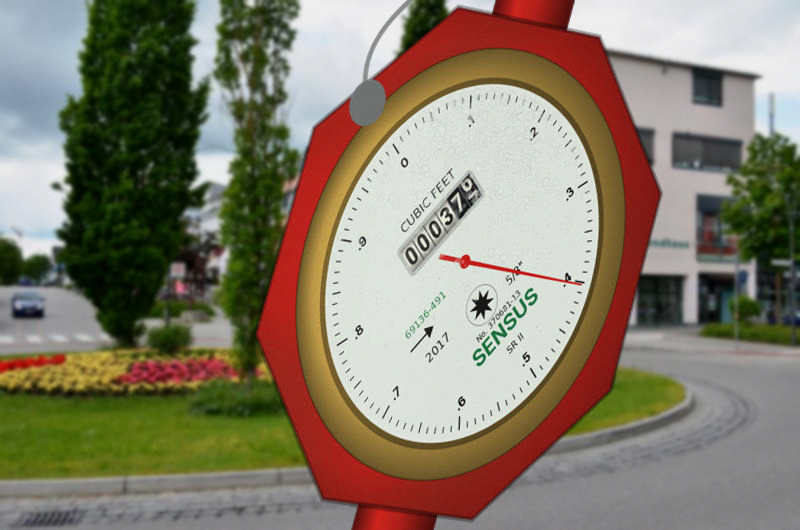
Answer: 376.40ft³
